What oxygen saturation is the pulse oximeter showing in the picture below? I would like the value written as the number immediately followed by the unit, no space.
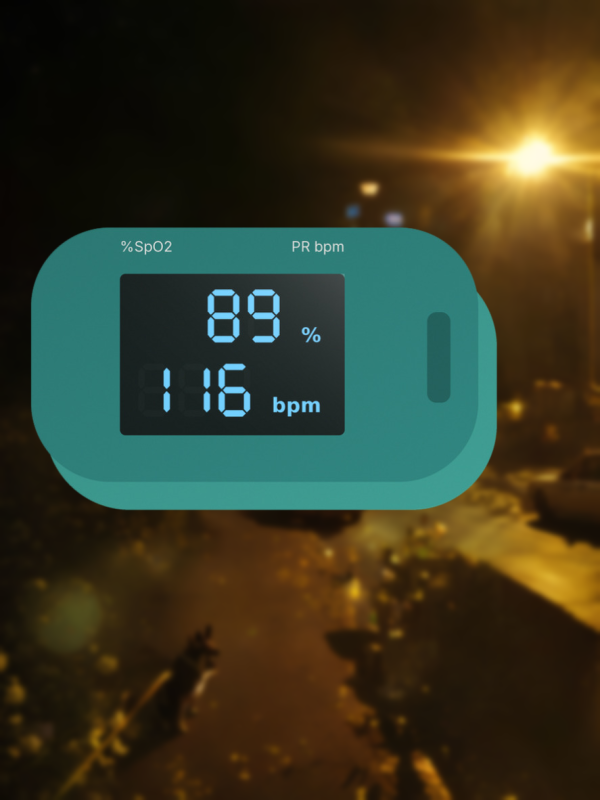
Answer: 89%
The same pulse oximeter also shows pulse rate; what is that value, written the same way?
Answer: 116bpm
